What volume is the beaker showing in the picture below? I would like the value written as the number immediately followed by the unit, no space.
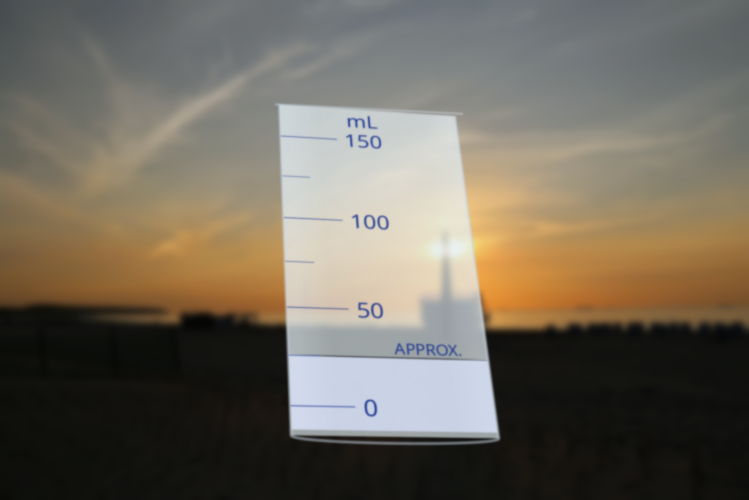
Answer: 25mL
